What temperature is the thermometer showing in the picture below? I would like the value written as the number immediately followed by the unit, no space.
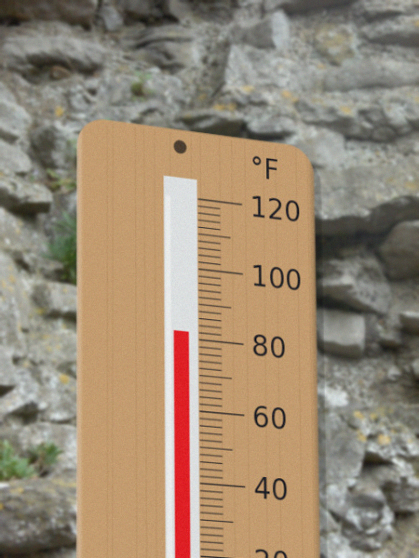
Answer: 82°F
